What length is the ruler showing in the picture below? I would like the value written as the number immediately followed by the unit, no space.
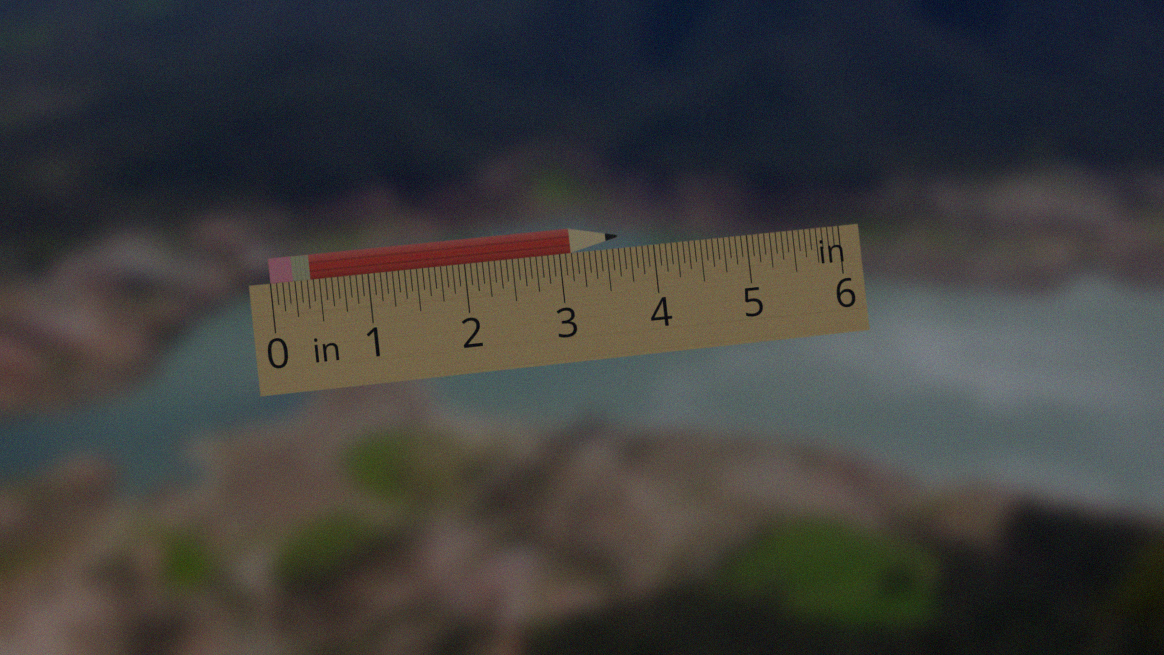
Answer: 3.625in
